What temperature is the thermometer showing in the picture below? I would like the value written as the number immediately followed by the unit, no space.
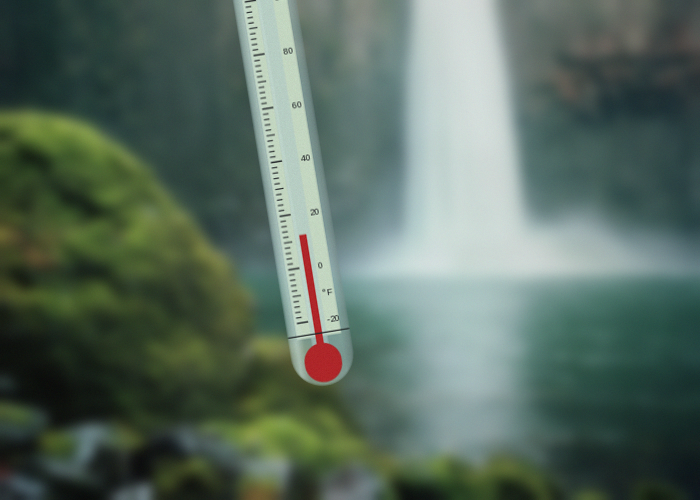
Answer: 12°F
